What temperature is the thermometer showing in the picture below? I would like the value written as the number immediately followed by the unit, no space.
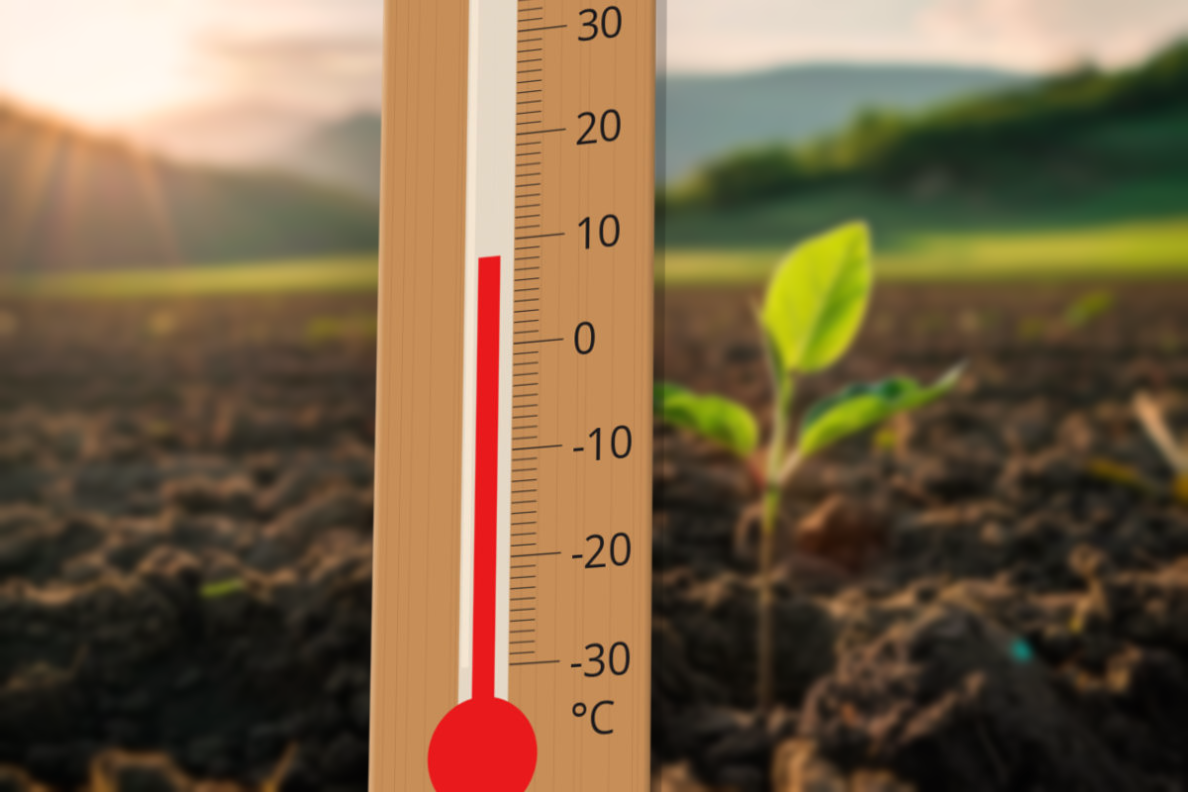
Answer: 8.5°C
